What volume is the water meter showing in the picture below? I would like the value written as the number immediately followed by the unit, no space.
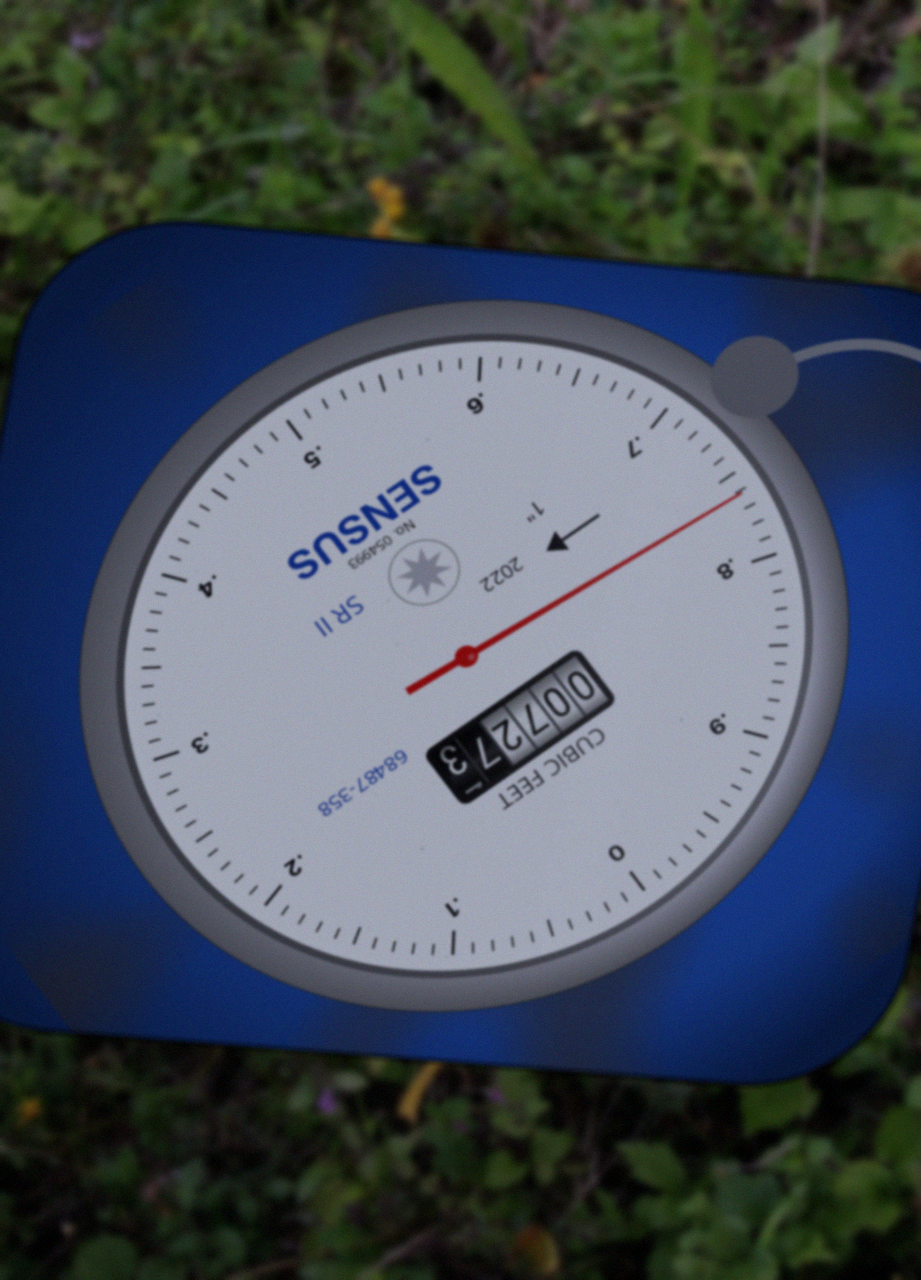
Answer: 7272.76ft³
